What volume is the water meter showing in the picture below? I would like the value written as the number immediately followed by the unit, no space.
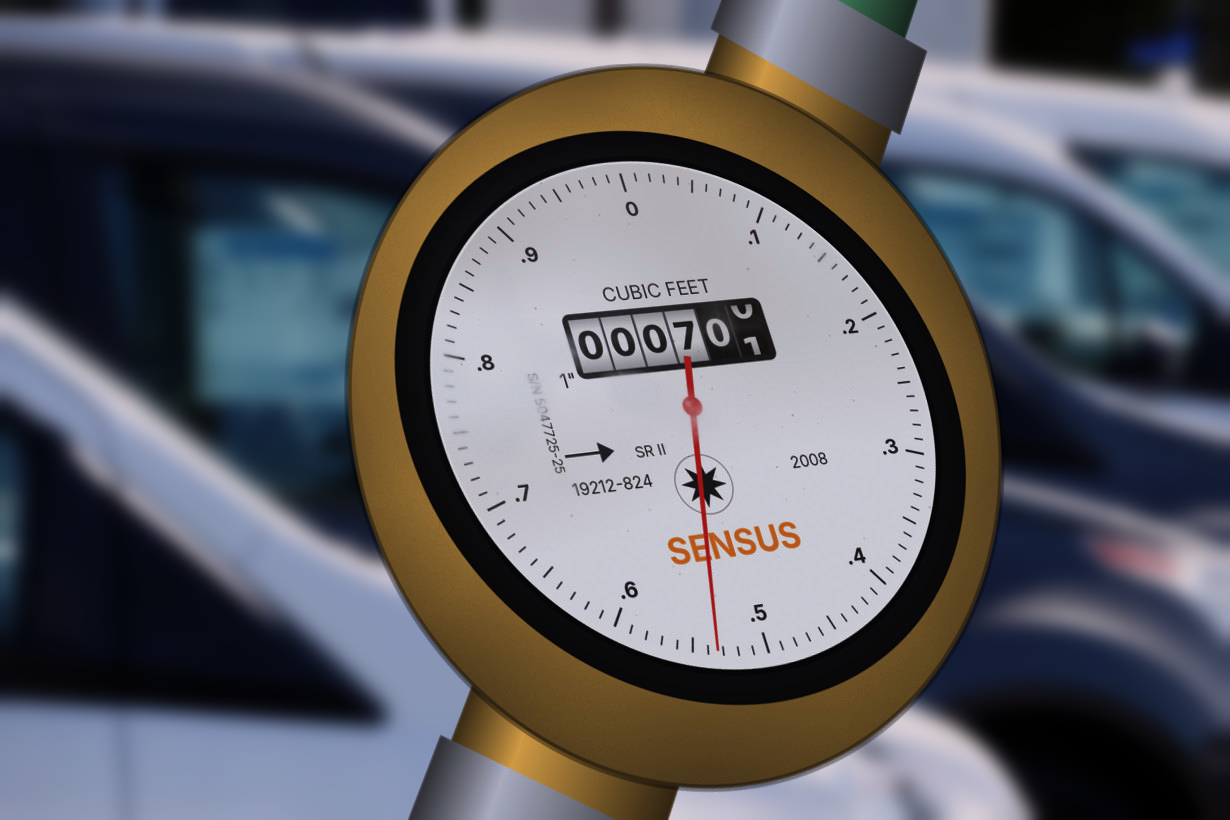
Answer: 700.53ft³
